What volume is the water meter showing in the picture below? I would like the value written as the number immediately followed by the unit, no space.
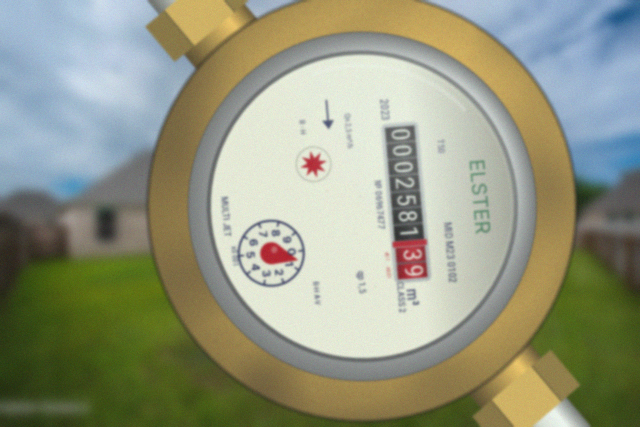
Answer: 2581.390m³
